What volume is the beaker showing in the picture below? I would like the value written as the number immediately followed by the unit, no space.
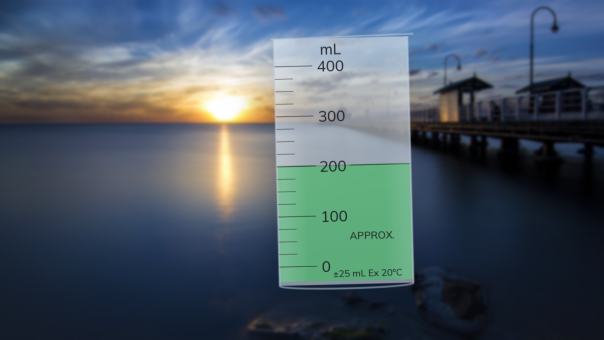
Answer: 200mL
